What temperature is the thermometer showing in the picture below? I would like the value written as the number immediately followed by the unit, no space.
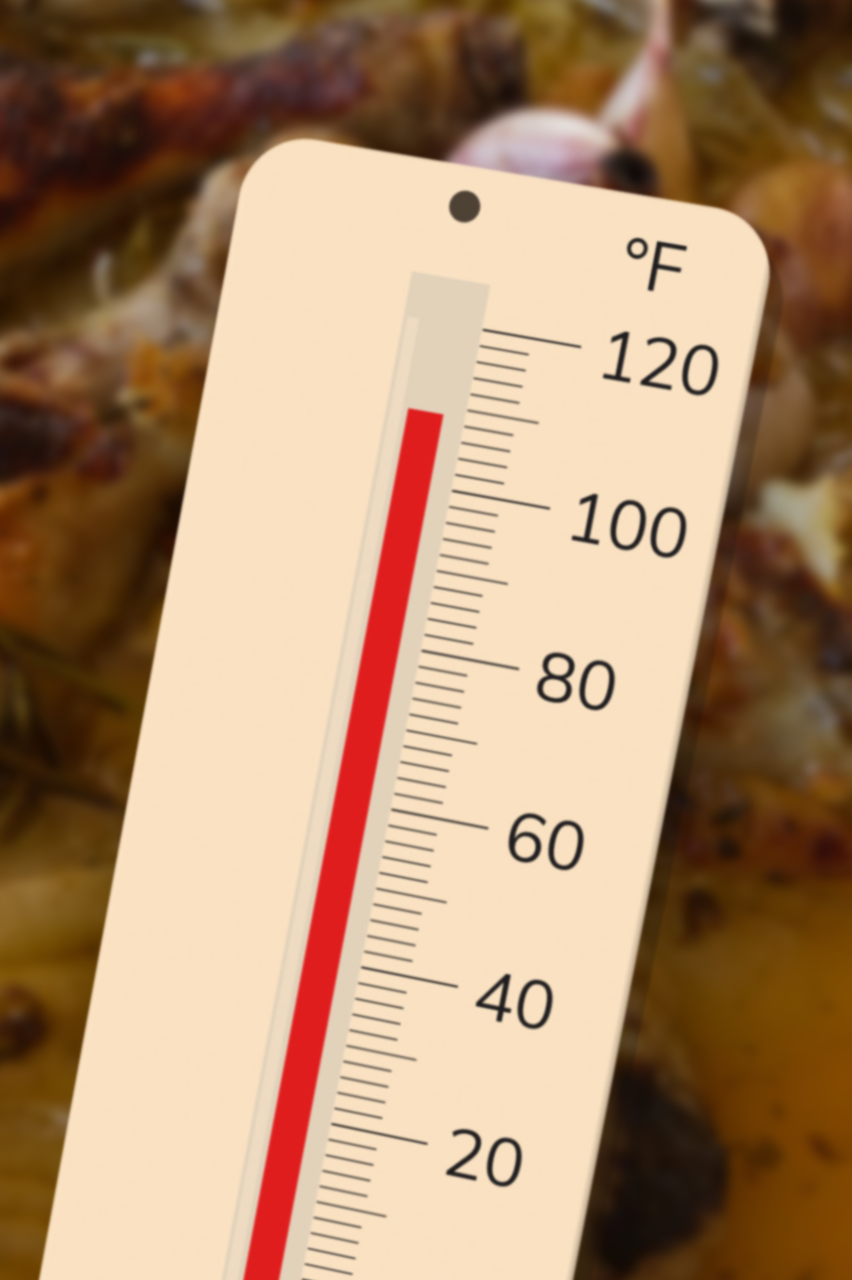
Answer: 109°F
